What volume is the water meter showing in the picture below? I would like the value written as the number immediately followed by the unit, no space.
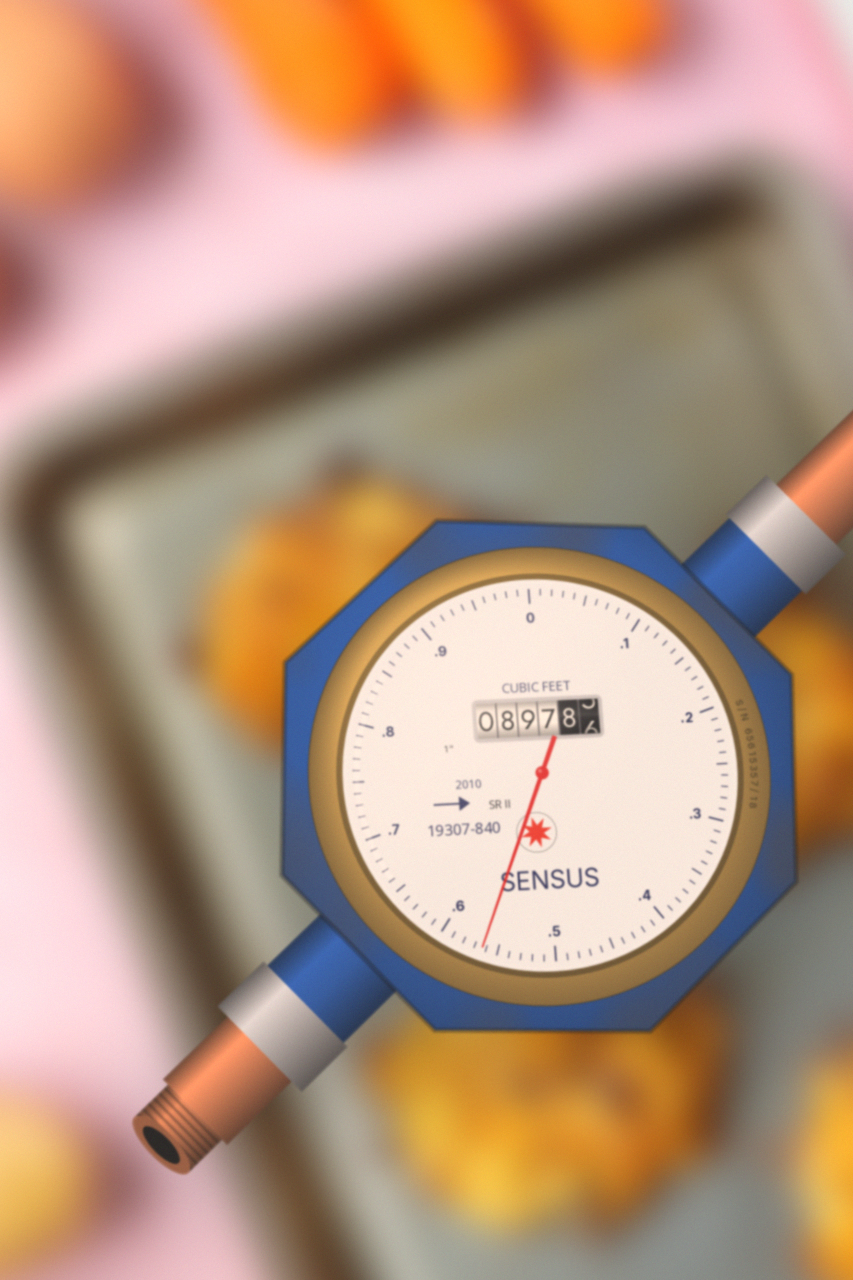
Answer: 89785.56ft³
